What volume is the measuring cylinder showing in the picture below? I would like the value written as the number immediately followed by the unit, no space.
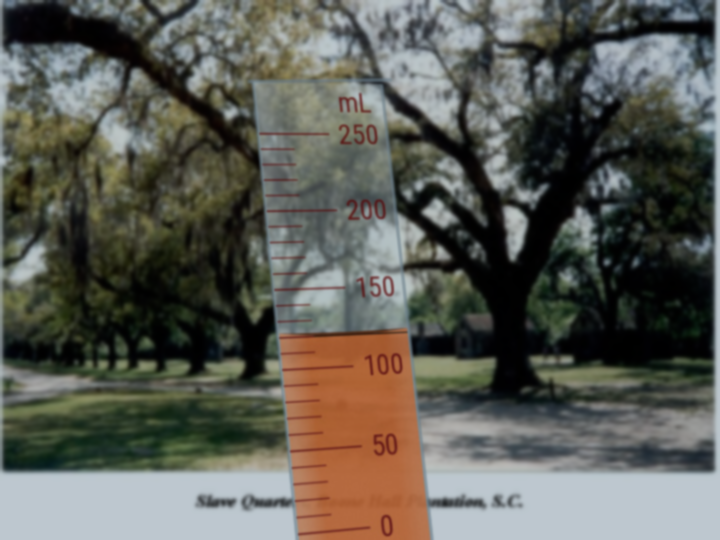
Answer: 120mL
